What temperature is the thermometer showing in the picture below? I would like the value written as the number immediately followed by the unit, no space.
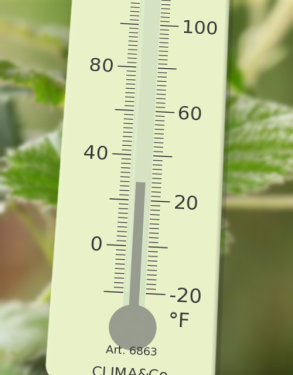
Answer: 28°F
